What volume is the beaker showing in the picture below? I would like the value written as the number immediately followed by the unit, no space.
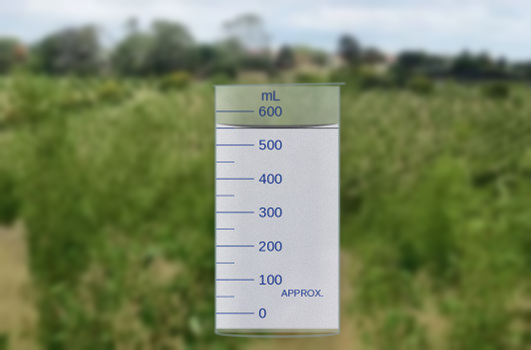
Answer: 550mL
